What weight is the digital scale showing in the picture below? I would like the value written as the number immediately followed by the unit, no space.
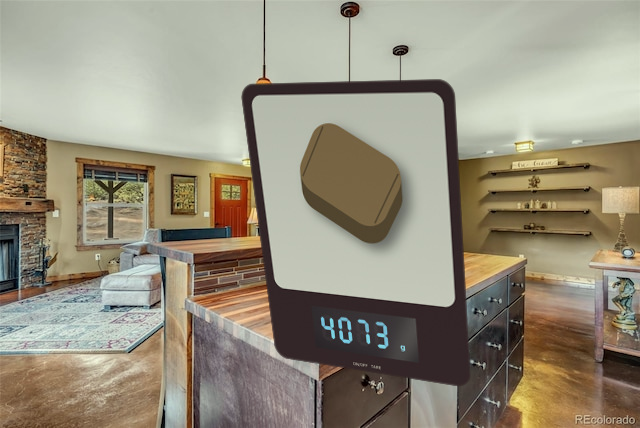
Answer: 4073g
